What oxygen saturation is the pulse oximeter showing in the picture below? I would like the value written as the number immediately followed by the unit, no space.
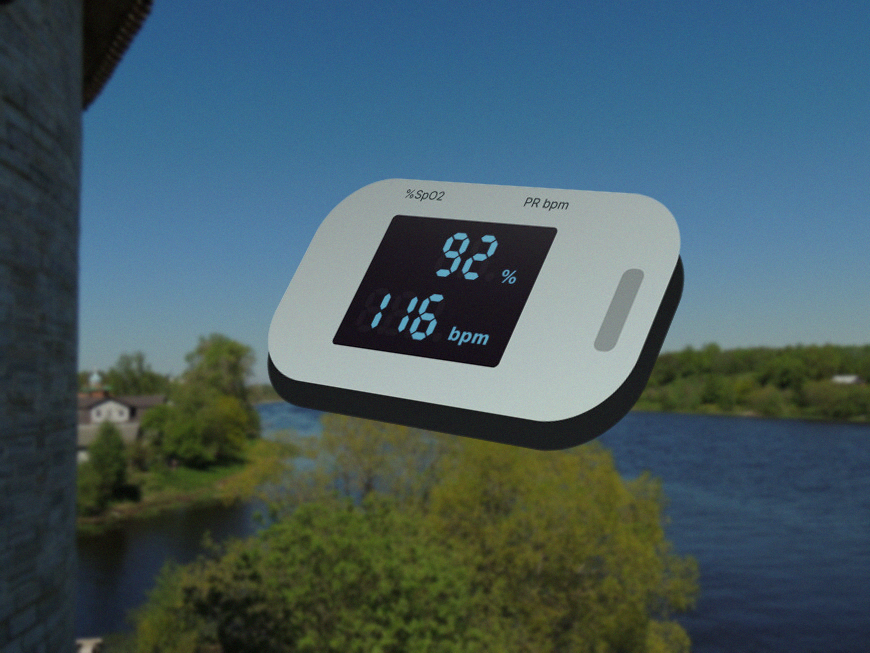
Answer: 92%
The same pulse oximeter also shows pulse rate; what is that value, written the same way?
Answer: 116bpm
